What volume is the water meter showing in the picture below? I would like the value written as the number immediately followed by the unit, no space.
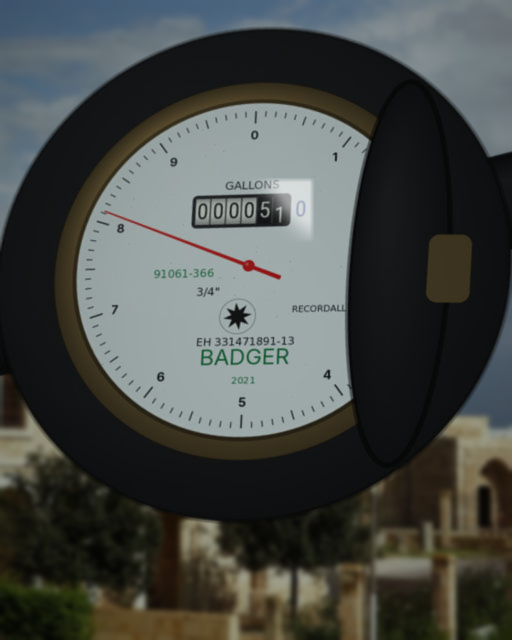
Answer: 508.1gal
